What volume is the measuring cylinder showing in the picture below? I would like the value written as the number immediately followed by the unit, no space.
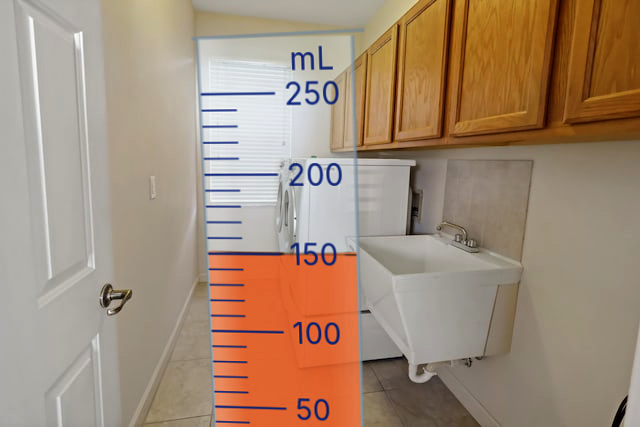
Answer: 150mL
